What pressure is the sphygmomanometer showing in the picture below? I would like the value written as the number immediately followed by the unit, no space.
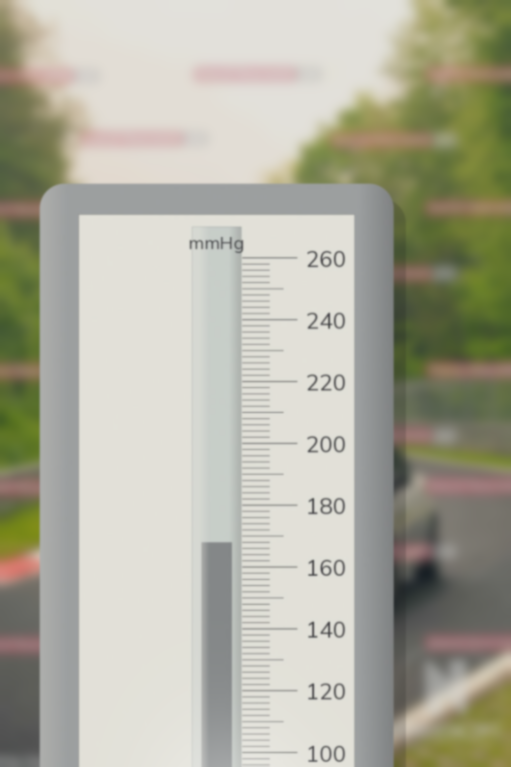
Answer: 168mmHg
